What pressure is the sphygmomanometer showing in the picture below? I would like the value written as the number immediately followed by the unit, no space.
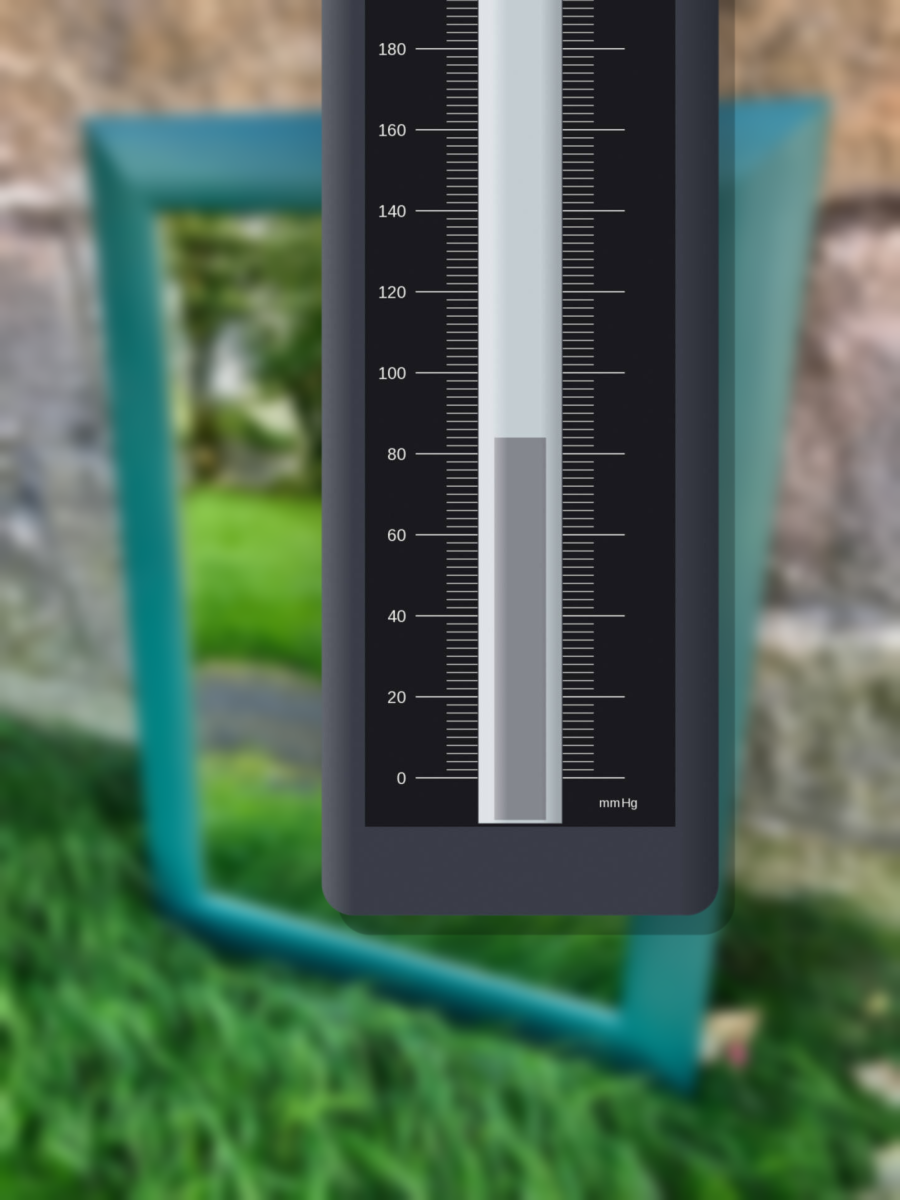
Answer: 84mmHg
